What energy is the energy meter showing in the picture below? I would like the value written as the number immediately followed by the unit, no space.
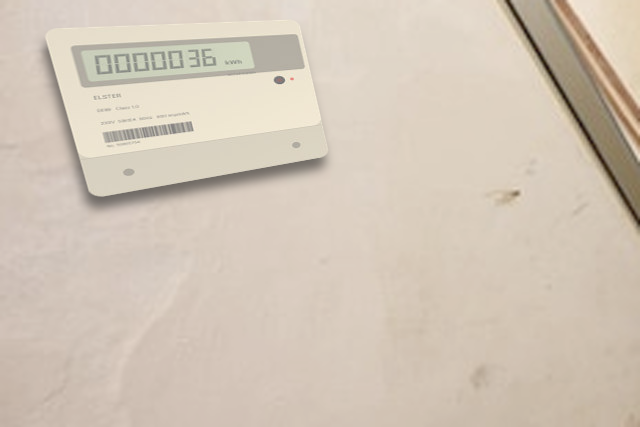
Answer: 36kWh
